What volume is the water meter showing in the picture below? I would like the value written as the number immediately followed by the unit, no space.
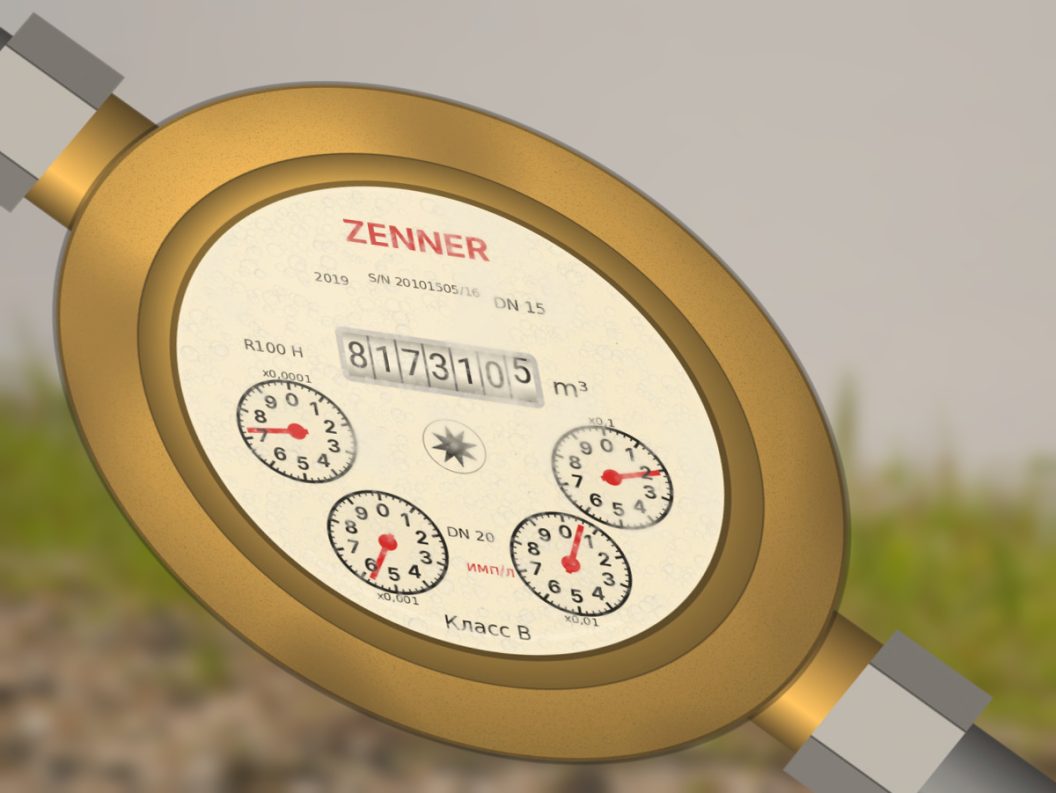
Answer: 8173105.2057m³
